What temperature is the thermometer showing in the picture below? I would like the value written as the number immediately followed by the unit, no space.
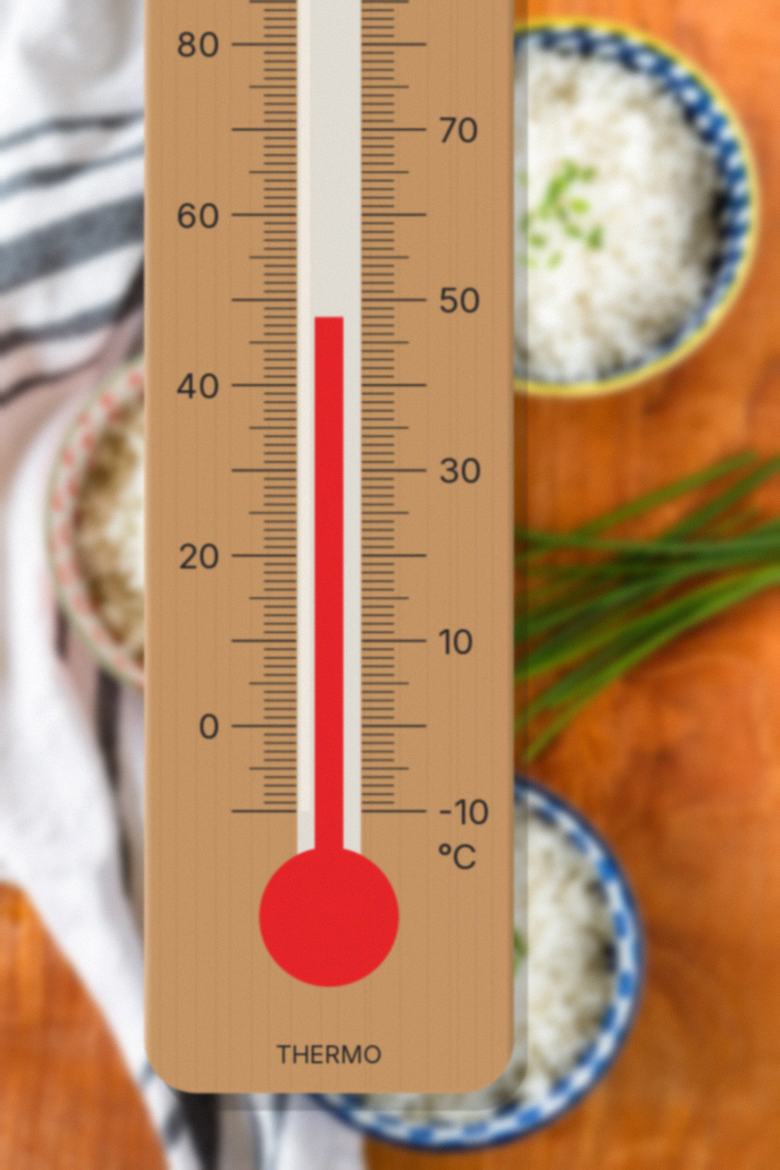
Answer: 48°C
